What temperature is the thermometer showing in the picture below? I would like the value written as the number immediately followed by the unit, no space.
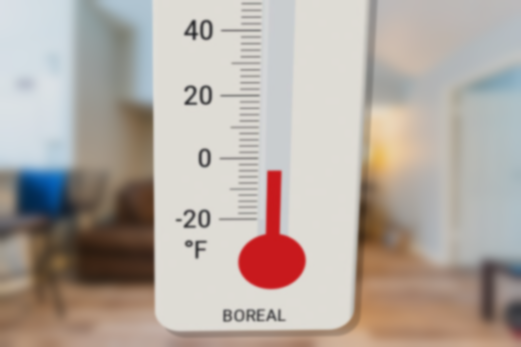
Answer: -4°F
